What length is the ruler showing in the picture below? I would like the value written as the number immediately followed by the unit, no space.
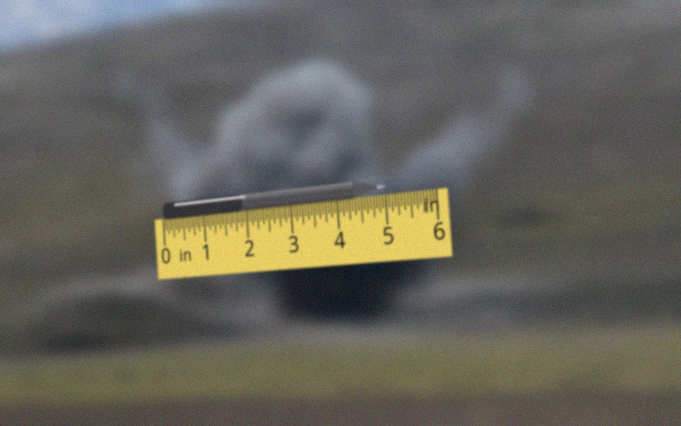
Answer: 5in
